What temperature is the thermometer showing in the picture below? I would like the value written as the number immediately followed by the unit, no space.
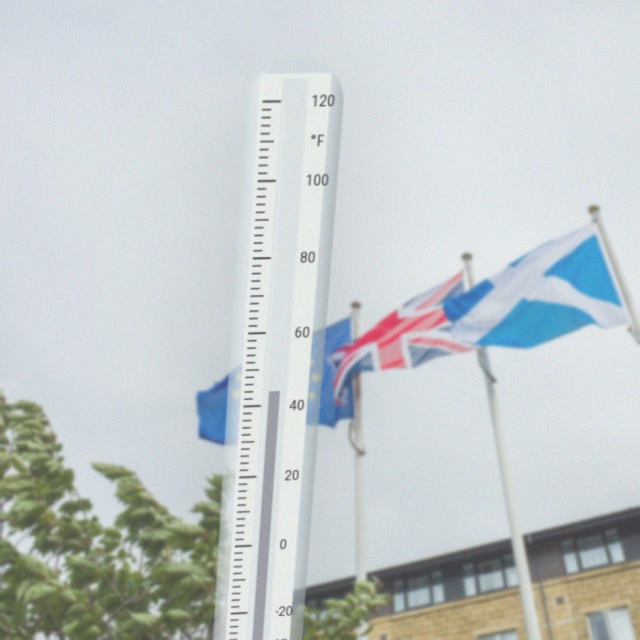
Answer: 44°F
